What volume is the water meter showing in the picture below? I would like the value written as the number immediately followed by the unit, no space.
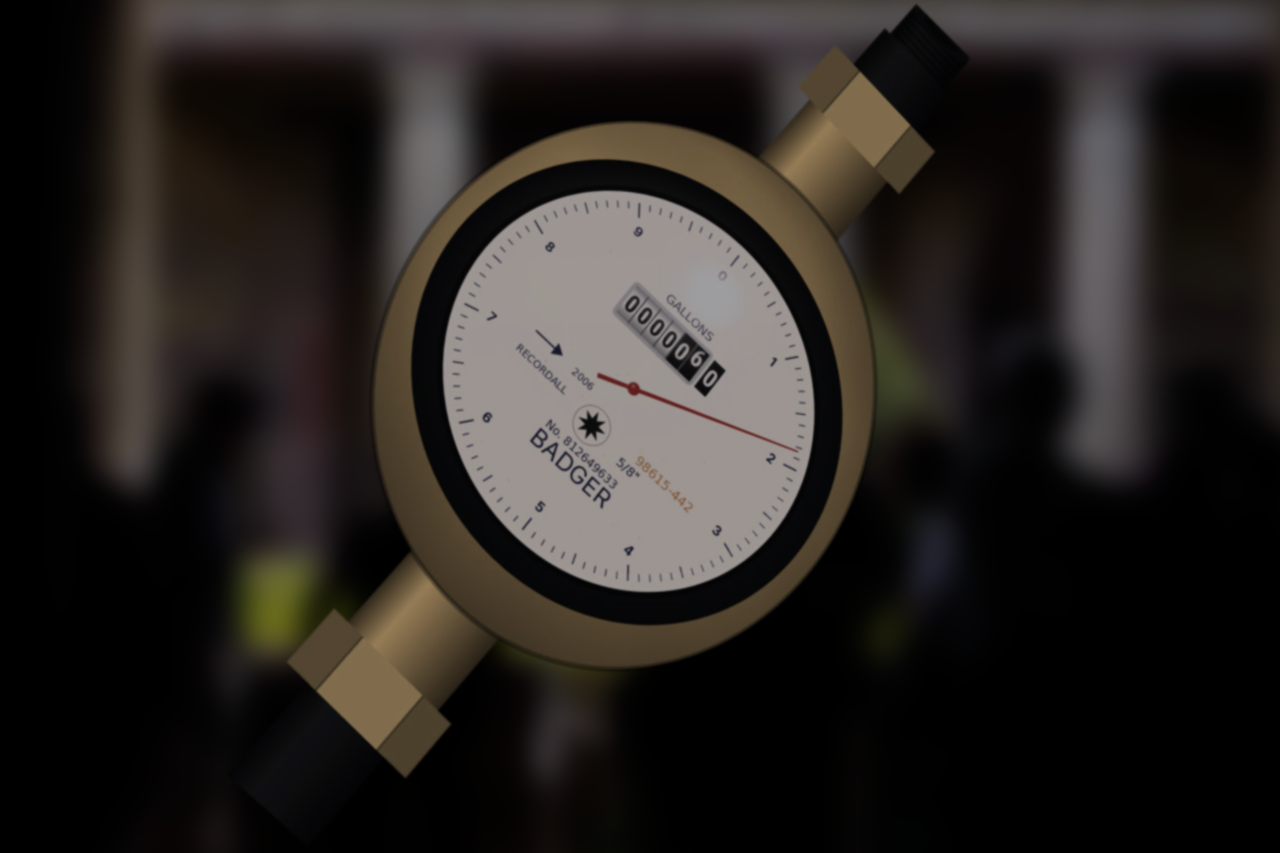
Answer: 61.8gal
